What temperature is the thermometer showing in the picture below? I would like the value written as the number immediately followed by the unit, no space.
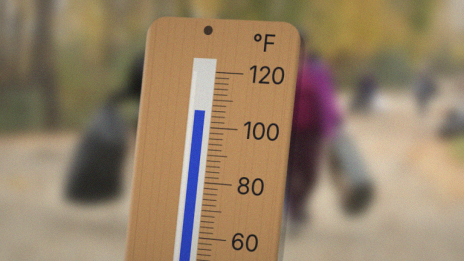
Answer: 106°F
